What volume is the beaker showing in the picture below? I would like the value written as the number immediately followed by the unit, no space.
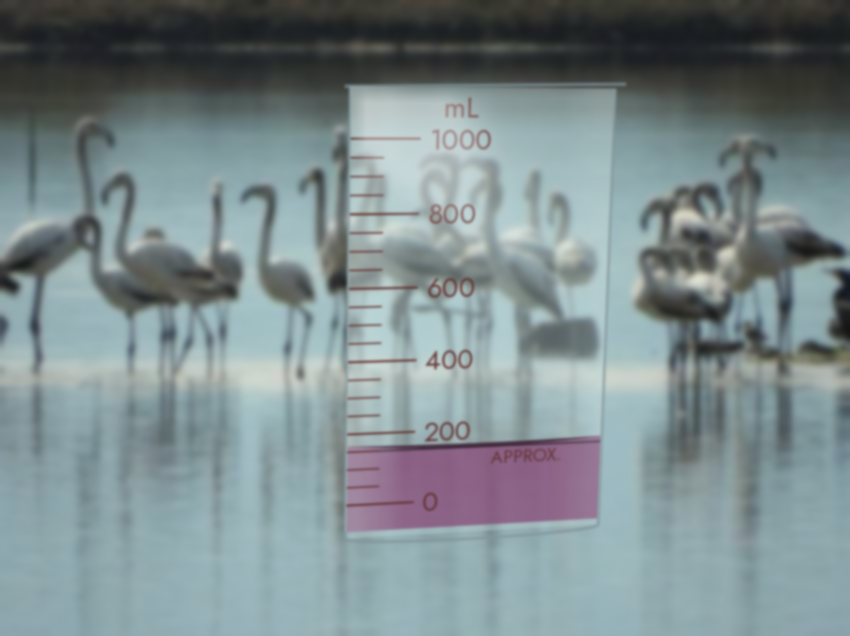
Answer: 150mL
